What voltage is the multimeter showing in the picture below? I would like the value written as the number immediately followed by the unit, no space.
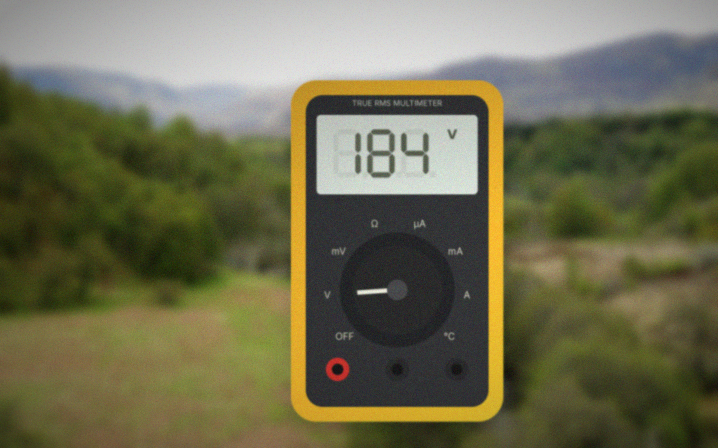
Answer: 184V
